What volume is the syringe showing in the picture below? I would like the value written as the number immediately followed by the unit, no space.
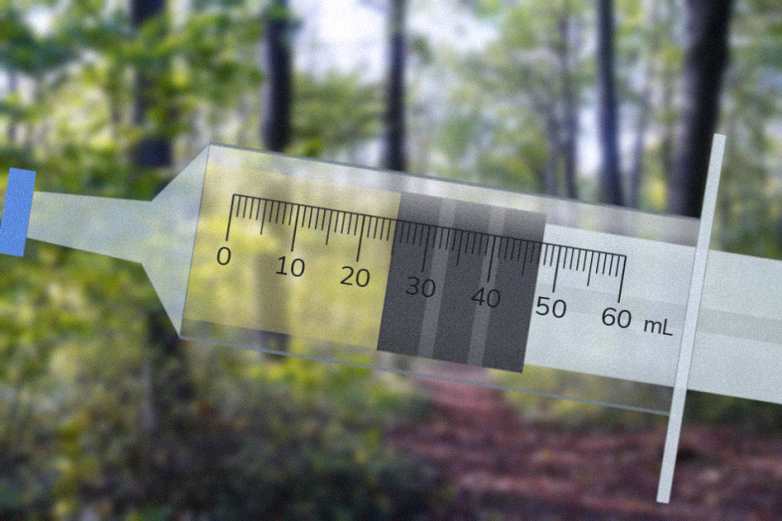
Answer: 25mL
